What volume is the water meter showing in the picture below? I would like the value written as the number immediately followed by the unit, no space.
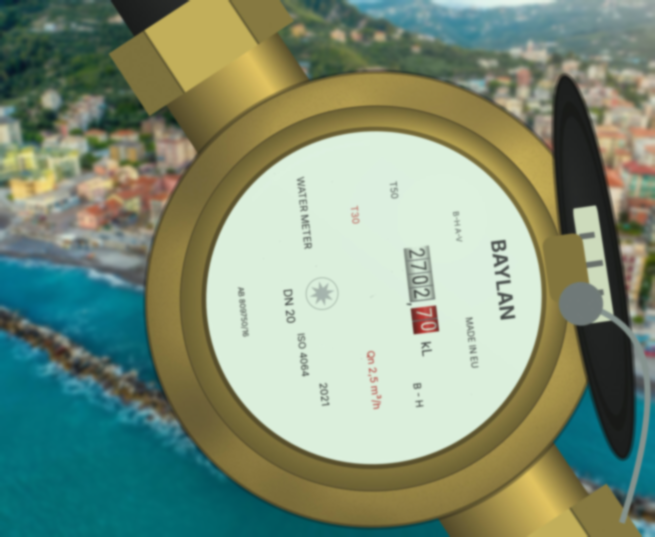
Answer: 2702.70kL
